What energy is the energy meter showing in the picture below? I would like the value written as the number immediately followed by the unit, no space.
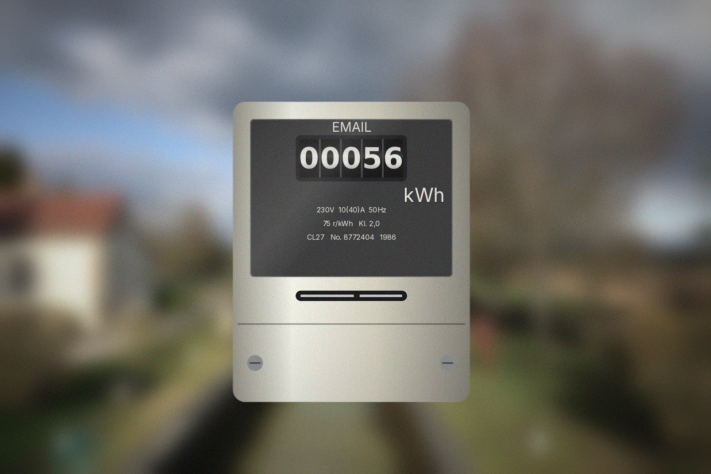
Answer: 56kWh
